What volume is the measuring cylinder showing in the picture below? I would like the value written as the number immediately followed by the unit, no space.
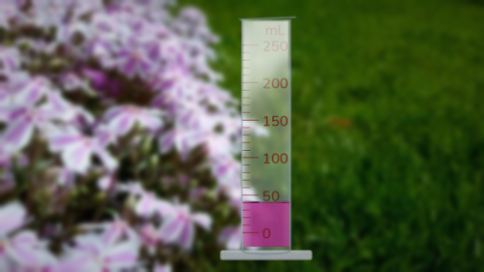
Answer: 40mL
